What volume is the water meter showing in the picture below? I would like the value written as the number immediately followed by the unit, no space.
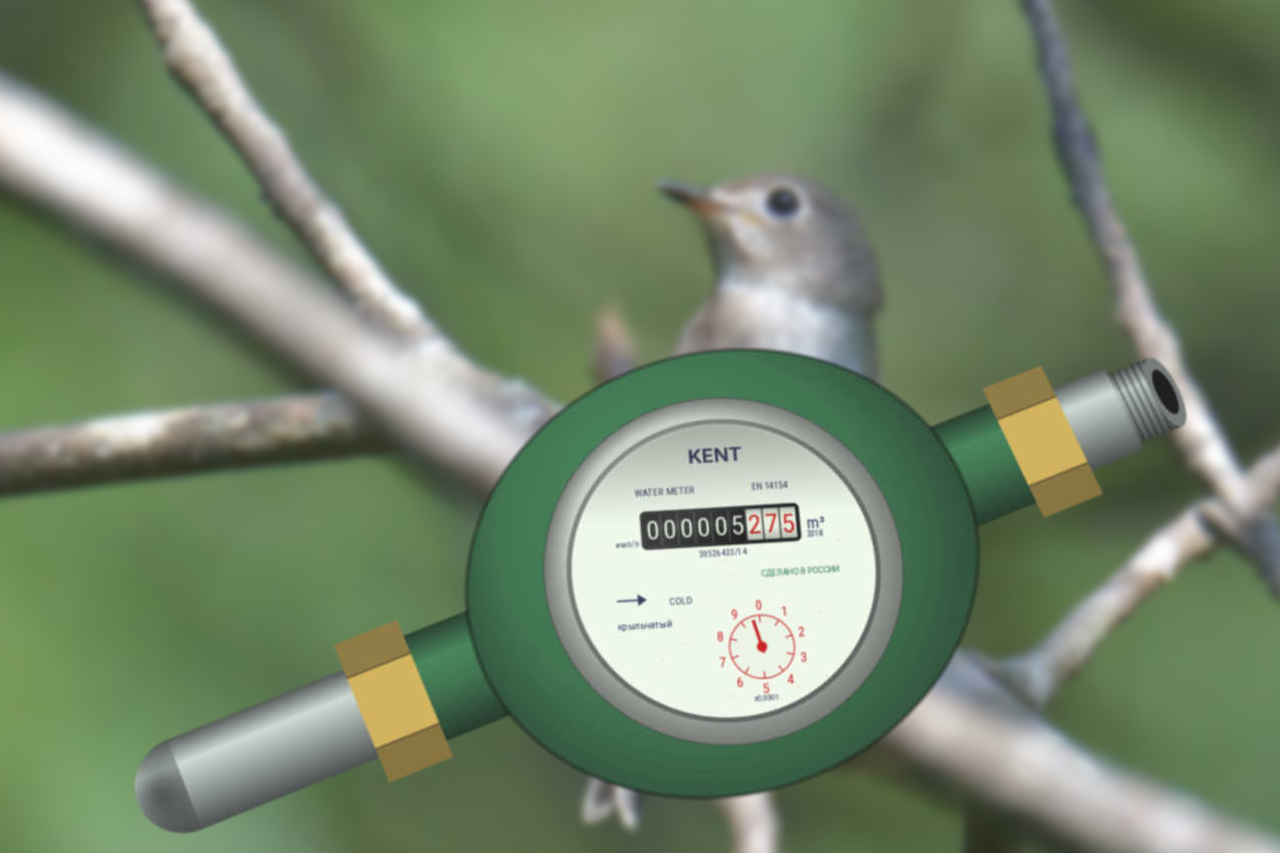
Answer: 5.2749m³
